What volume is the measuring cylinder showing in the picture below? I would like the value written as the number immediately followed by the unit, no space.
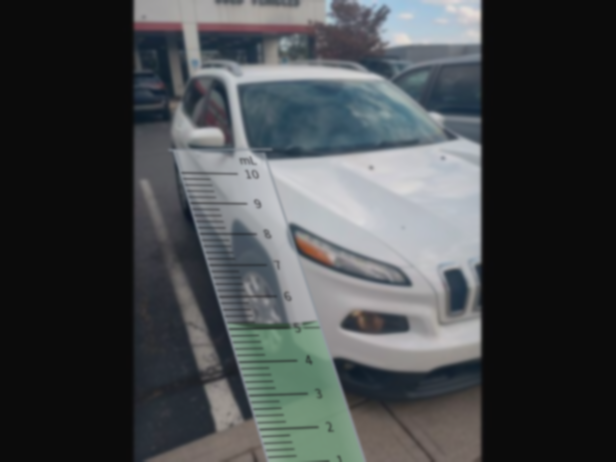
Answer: 5mL
